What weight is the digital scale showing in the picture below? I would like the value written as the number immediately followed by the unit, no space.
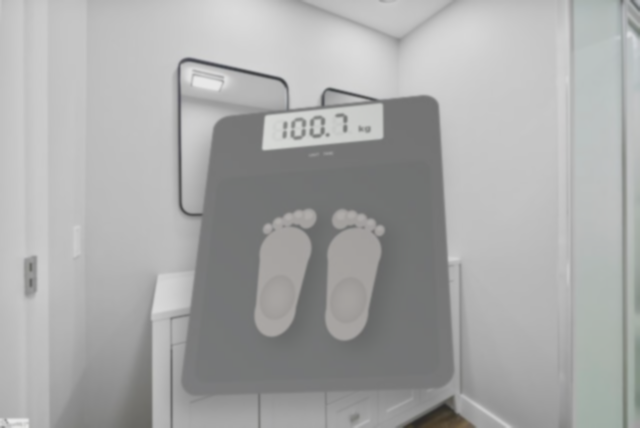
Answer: 100.7kg
